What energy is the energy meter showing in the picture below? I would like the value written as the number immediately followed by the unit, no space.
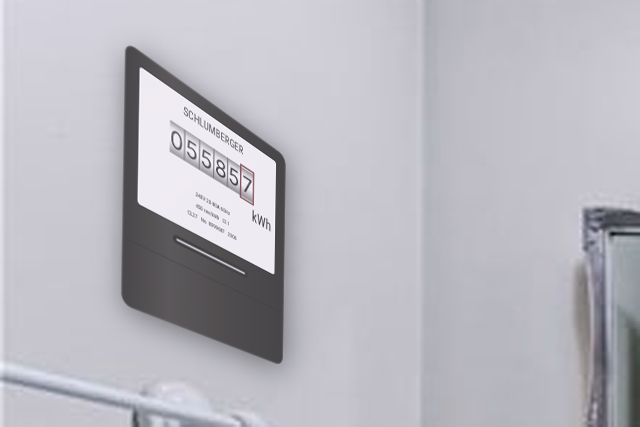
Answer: 5585.7kWh
